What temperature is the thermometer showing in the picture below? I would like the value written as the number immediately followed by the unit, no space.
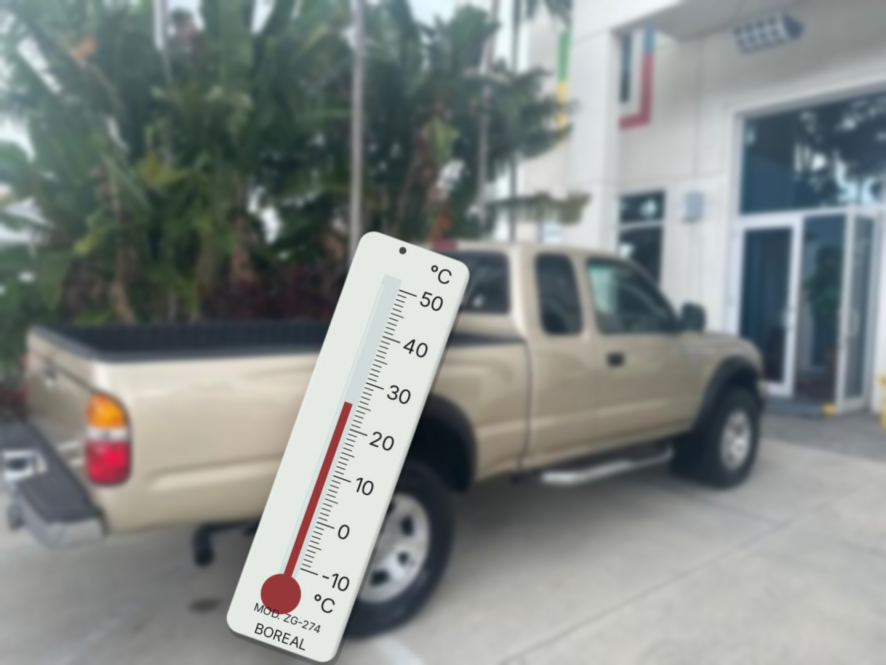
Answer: 25°C
